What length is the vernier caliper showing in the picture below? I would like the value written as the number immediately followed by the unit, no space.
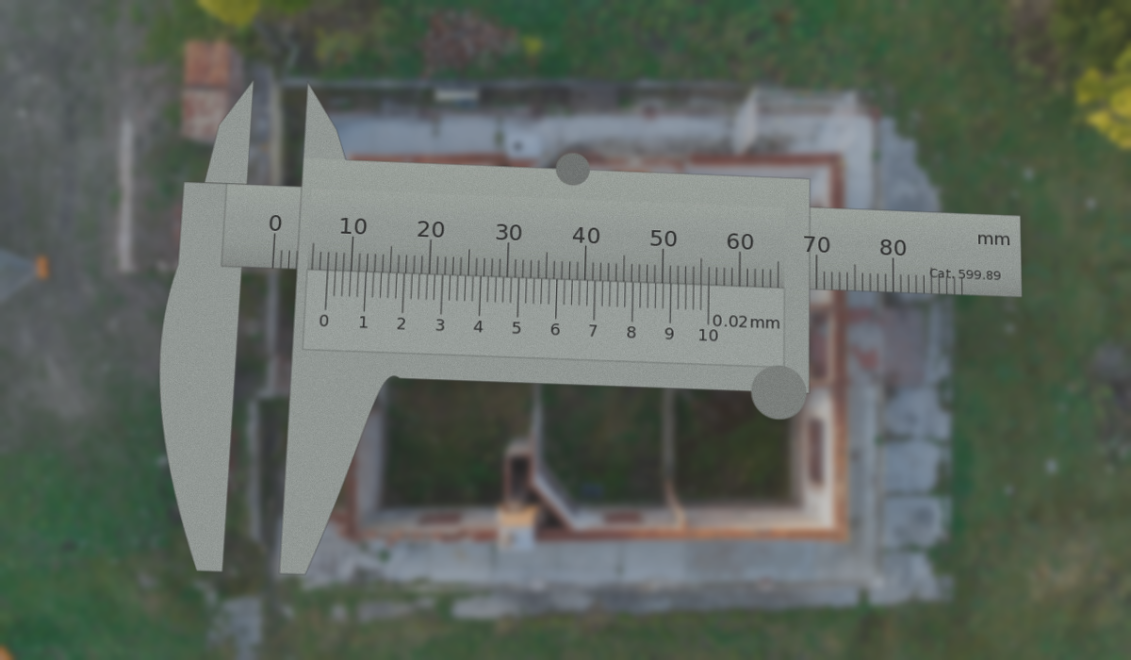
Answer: 7.0mm
